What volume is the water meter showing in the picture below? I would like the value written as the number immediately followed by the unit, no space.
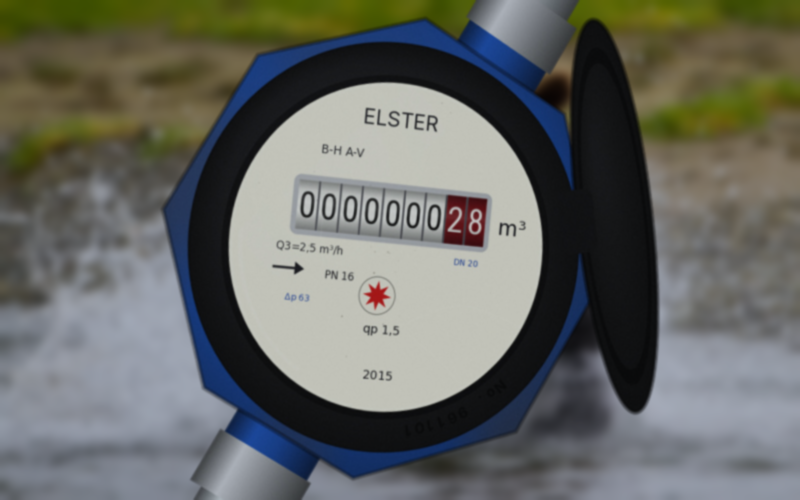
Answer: 0.28m³
